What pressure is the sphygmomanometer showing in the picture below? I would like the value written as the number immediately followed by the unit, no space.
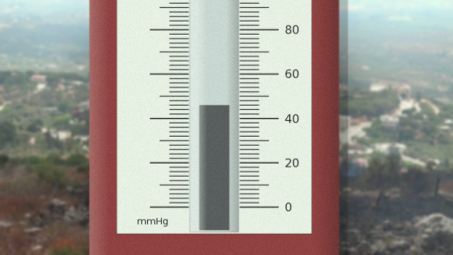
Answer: 46mmHg
